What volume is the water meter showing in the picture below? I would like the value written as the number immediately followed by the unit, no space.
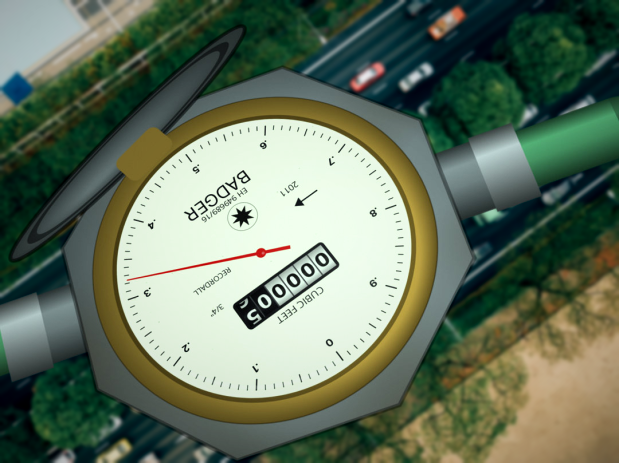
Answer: 5.32ft³
